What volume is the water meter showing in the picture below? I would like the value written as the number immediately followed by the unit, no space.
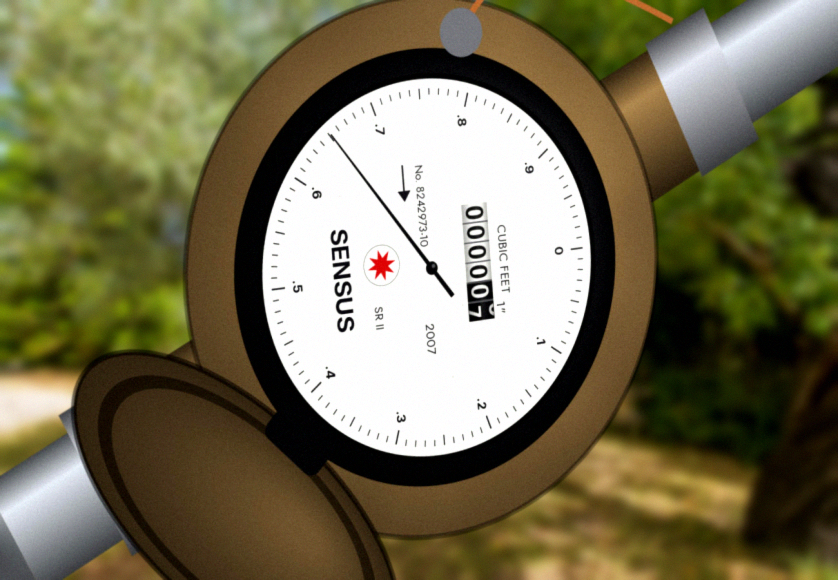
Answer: 6.65ft³
